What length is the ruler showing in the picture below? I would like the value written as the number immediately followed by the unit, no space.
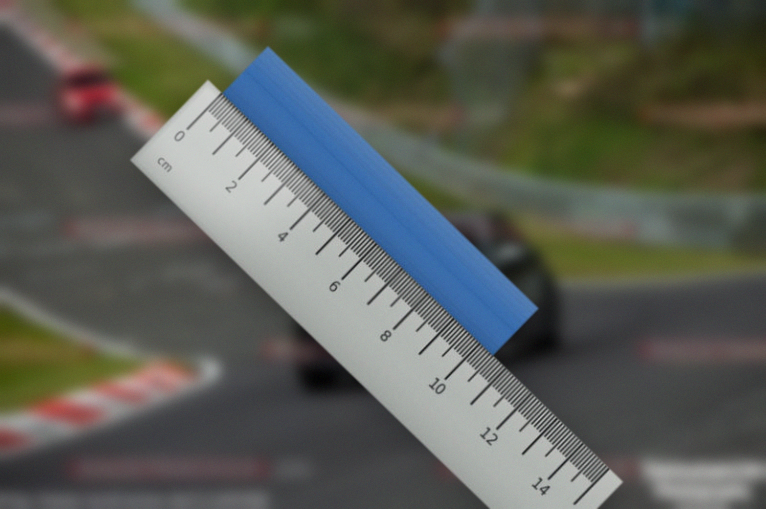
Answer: 10.5cm
